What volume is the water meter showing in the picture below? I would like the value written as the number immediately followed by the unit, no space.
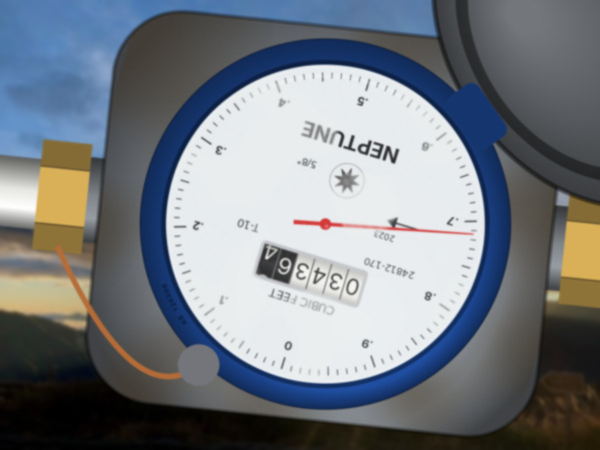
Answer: 34363.71ft³
